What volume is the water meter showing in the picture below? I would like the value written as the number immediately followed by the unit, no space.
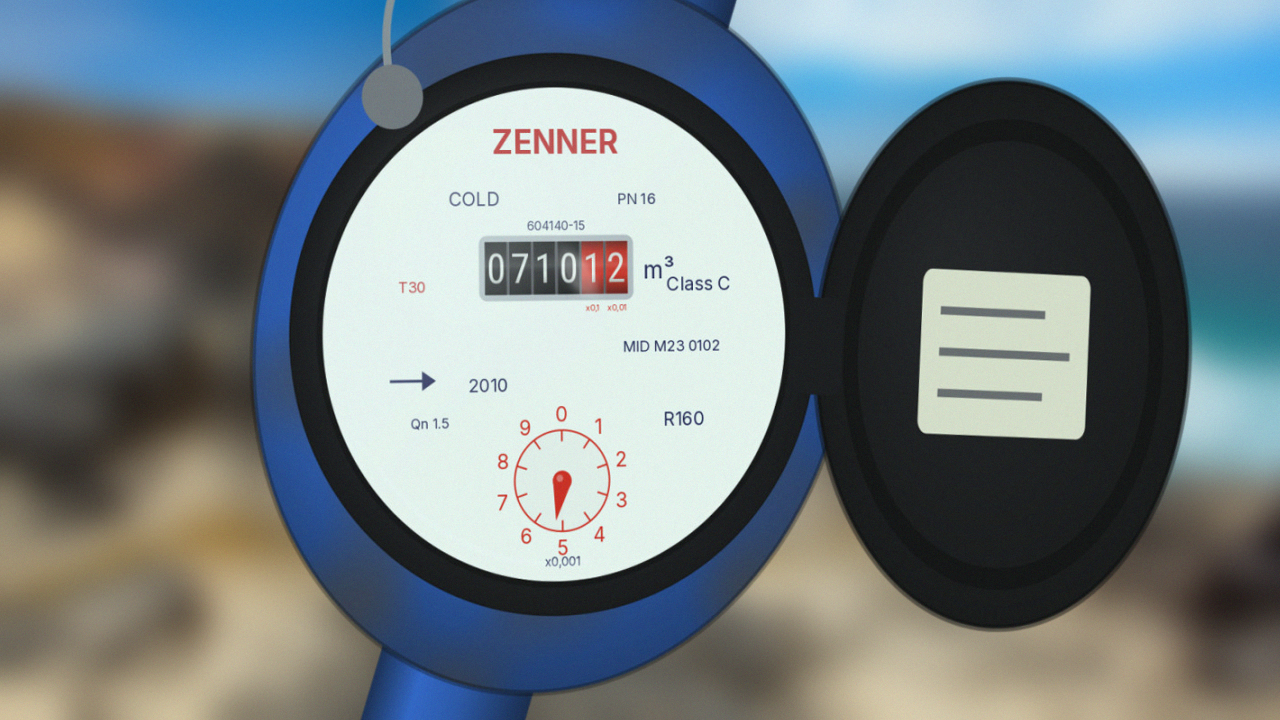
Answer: 710.125m³
